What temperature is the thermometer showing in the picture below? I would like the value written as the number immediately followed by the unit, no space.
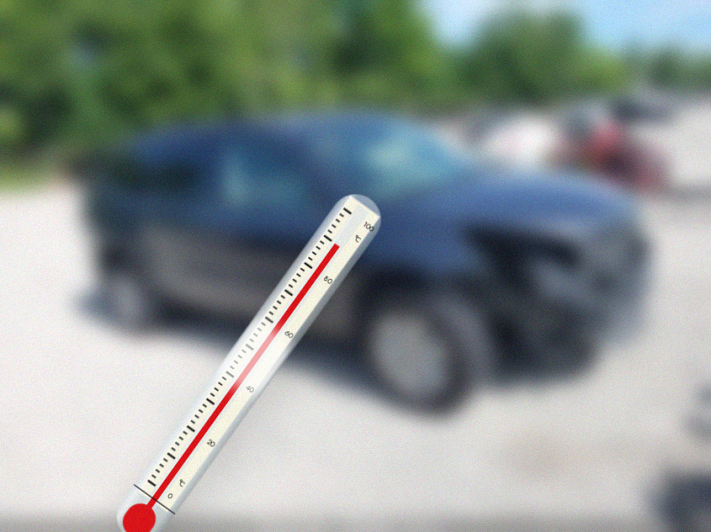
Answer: 90°C
